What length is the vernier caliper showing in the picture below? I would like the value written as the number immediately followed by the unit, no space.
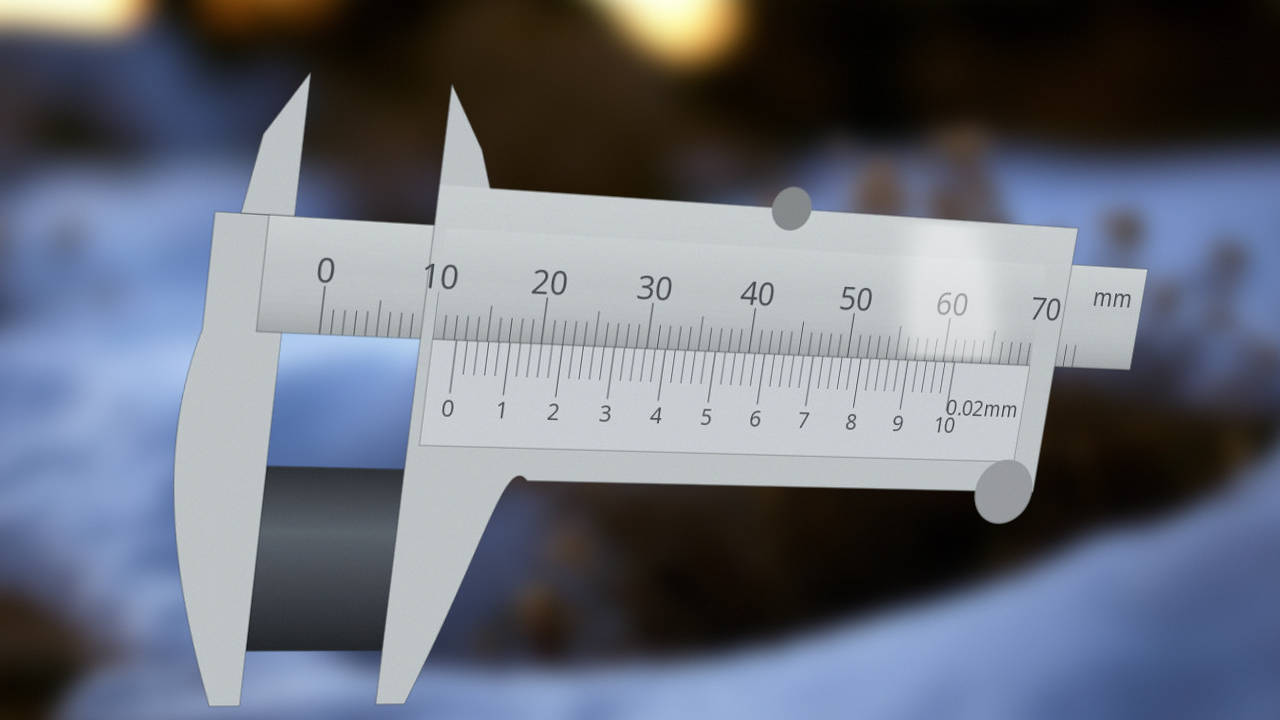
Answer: 12.2mm
